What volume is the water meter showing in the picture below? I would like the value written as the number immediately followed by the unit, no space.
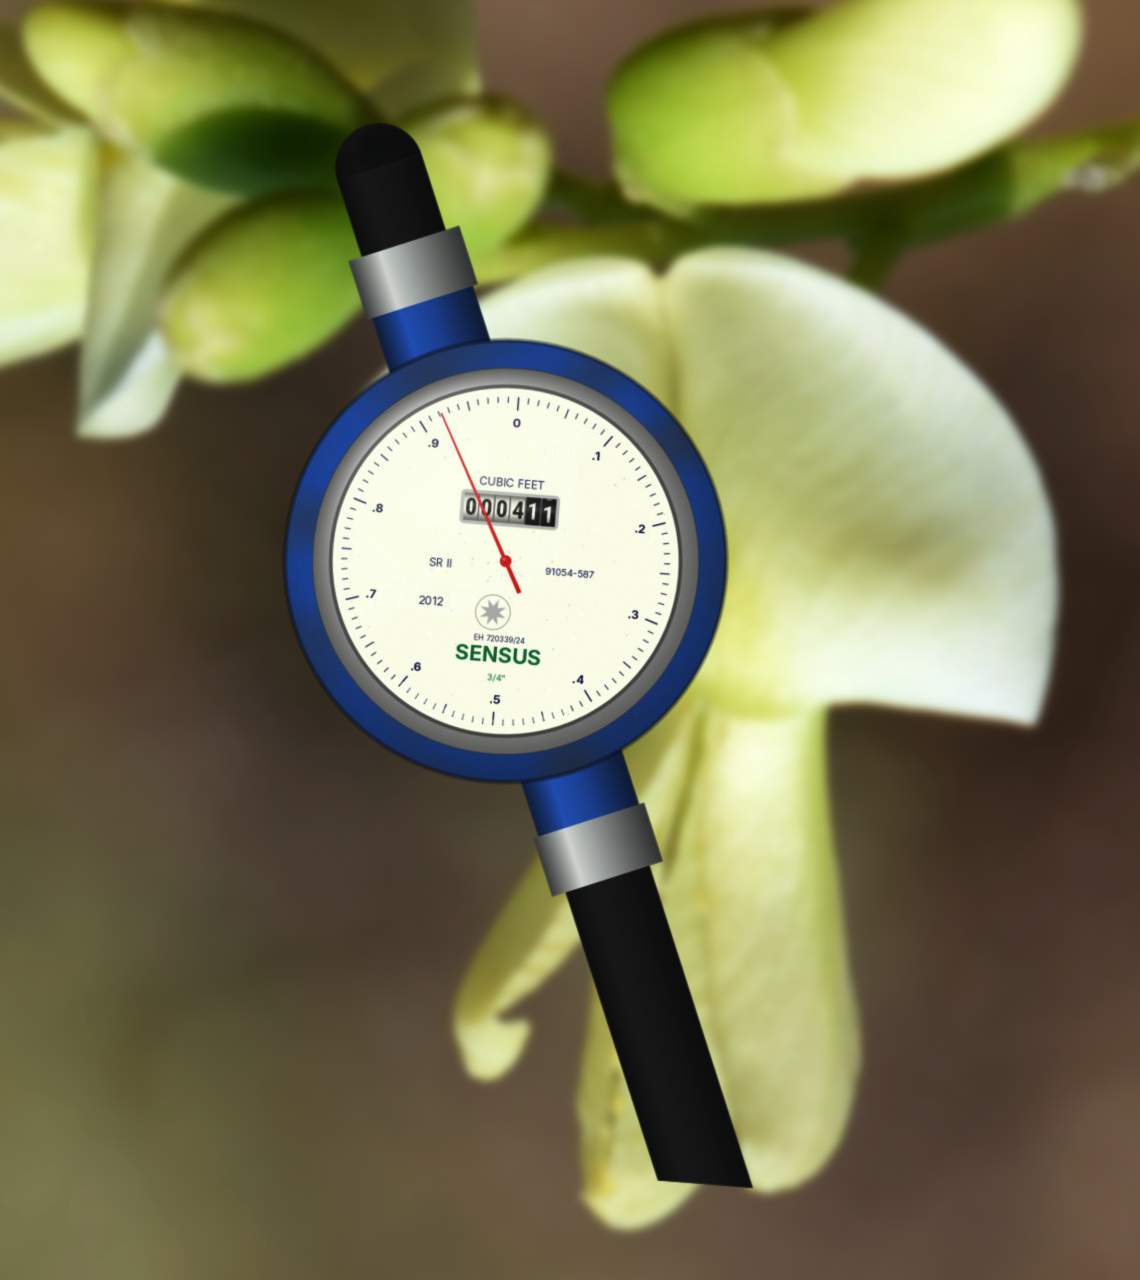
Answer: 410.92ft³
